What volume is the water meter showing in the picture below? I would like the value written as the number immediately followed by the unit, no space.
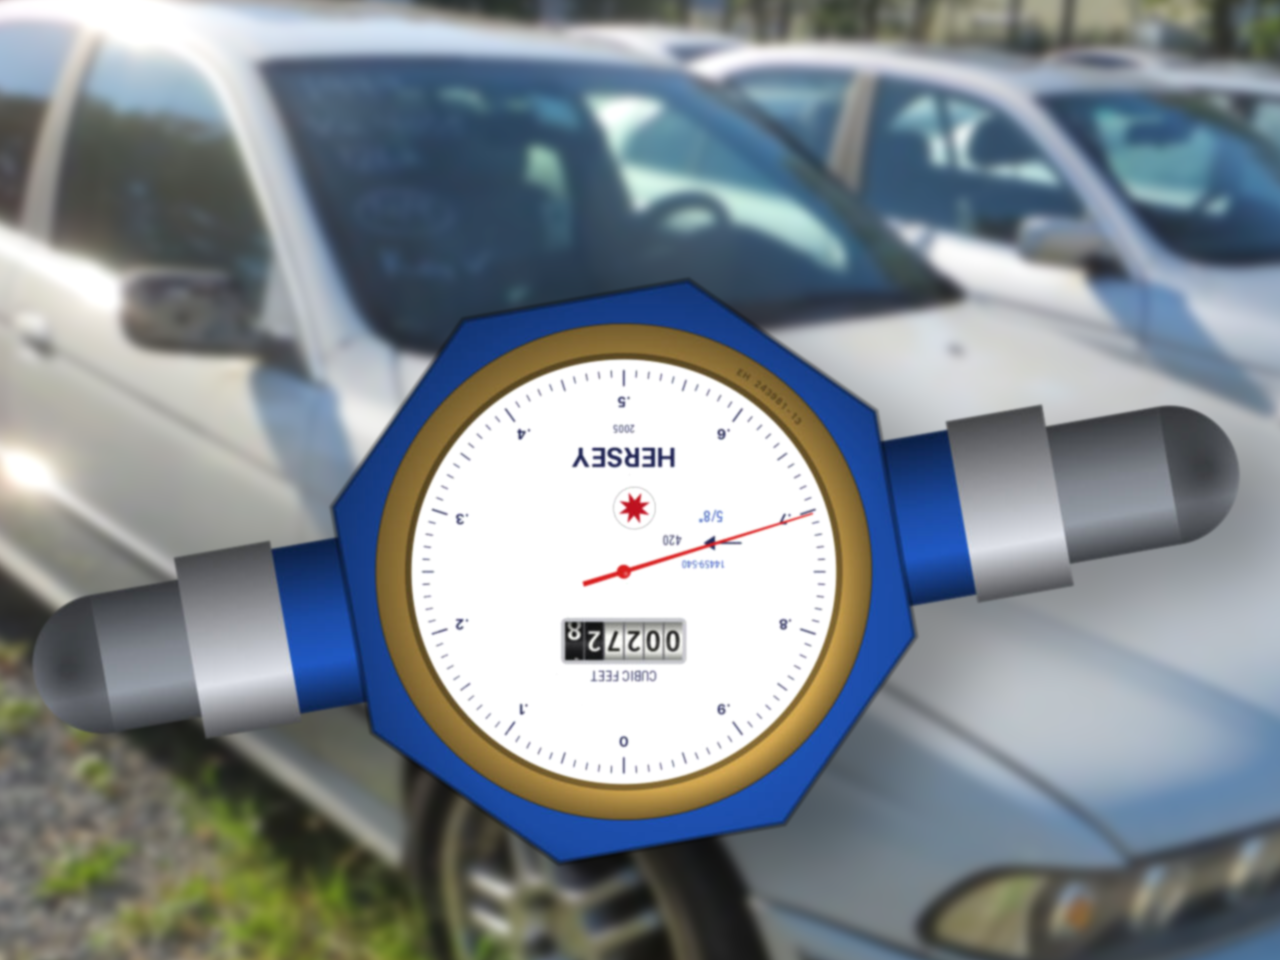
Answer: 2727.70ft³
